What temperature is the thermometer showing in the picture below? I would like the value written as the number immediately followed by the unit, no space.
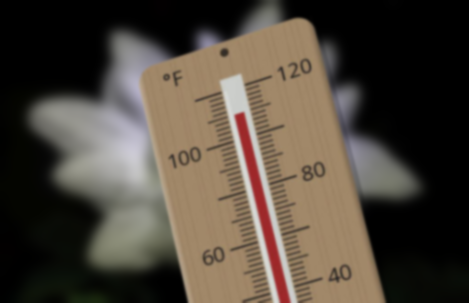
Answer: 110°F
